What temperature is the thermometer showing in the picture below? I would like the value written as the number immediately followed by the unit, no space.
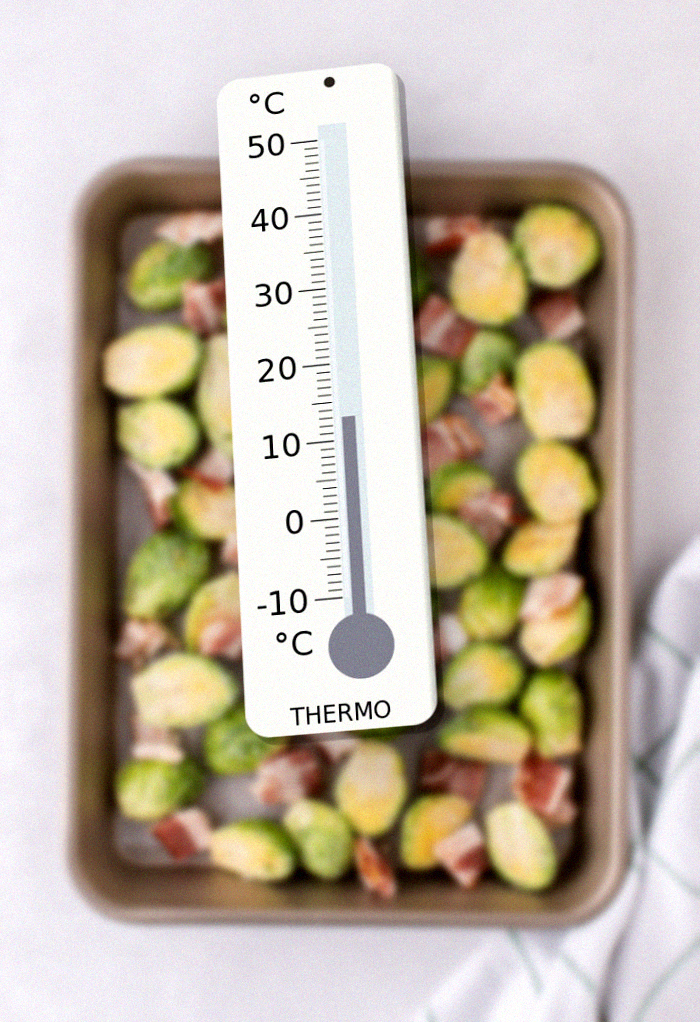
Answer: 13°C
